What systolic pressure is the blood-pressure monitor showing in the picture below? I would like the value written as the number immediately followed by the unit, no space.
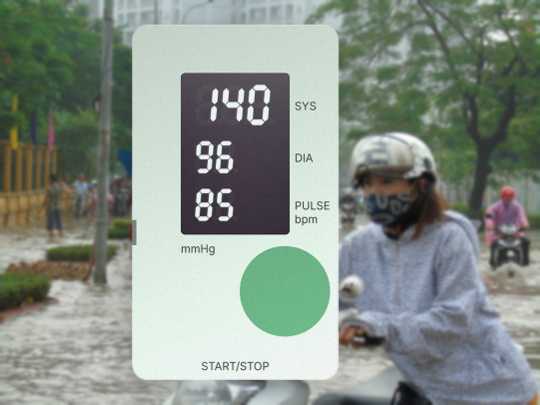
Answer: 140mmHg
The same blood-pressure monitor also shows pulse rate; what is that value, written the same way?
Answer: 85bpm
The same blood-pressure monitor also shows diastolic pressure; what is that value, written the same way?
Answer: 96mmHg
